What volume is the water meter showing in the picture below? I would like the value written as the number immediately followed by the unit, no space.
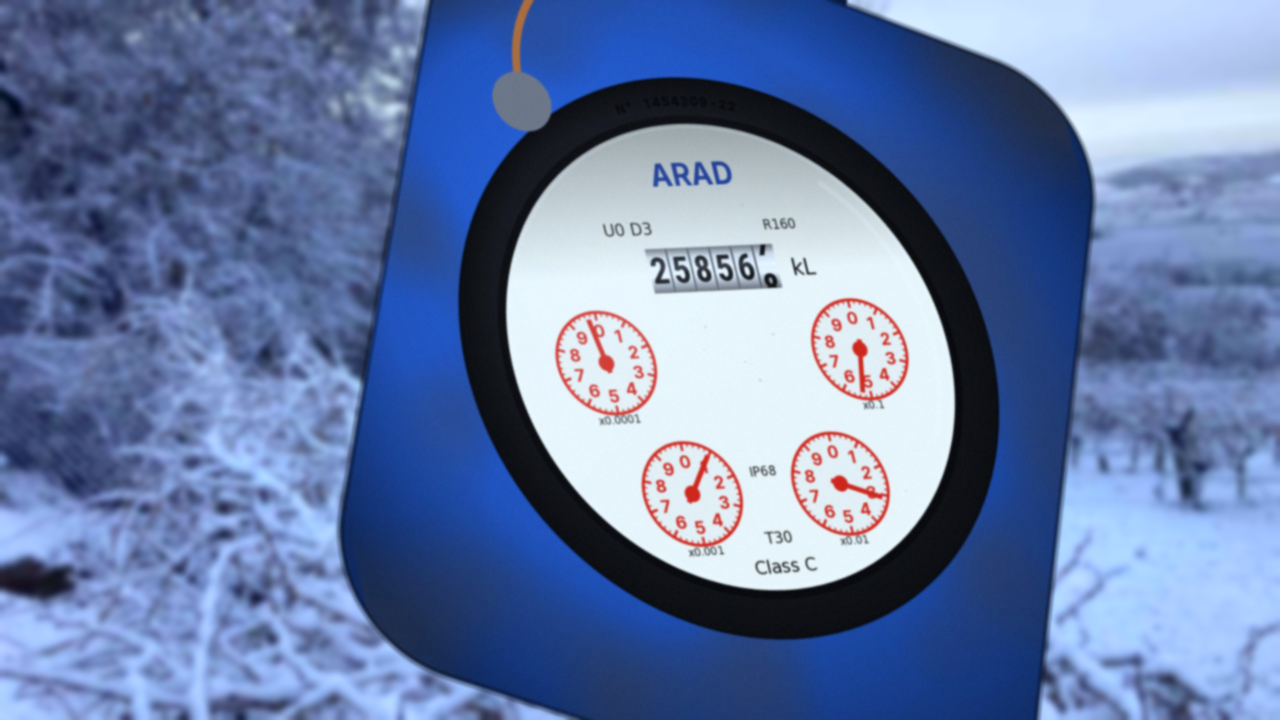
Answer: 258567.5309kL
